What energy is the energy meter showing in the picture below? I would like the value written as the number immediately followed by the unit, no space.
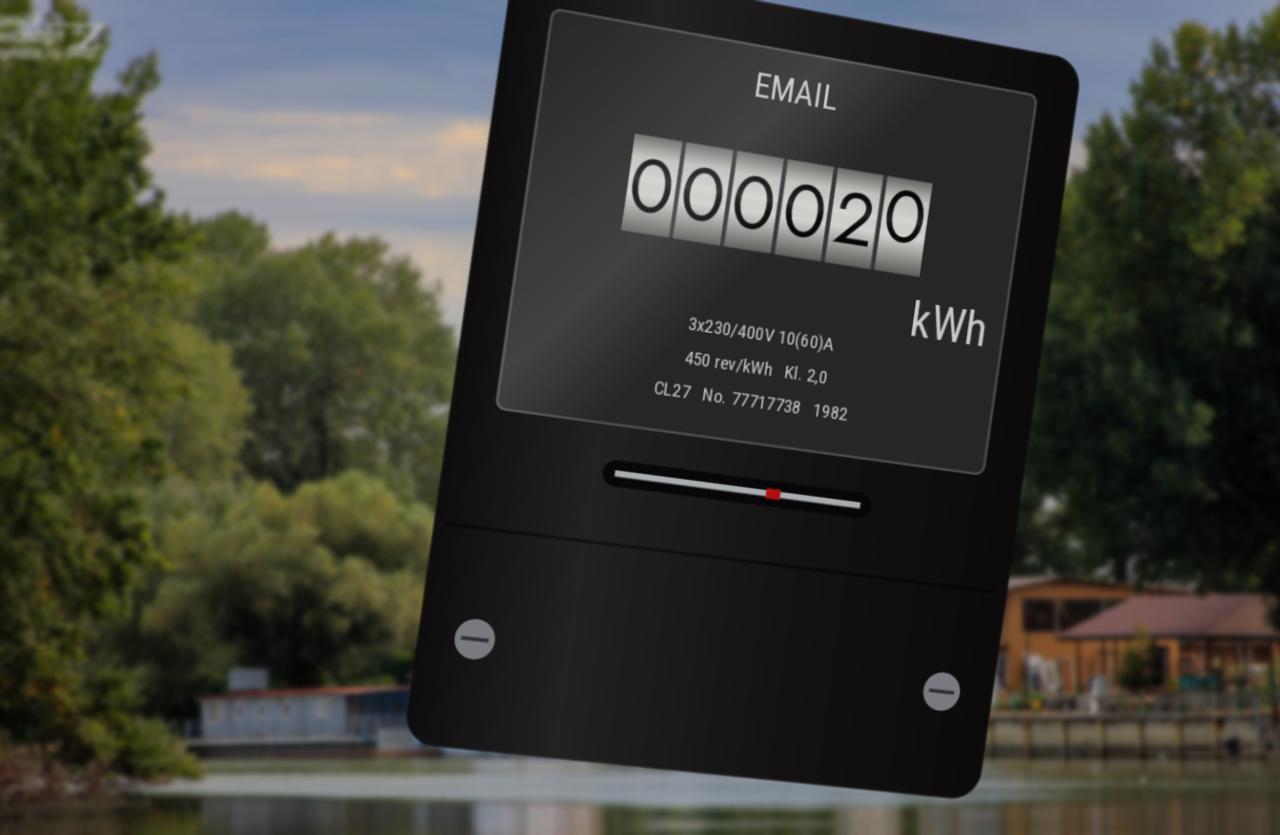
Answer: 20kWh
